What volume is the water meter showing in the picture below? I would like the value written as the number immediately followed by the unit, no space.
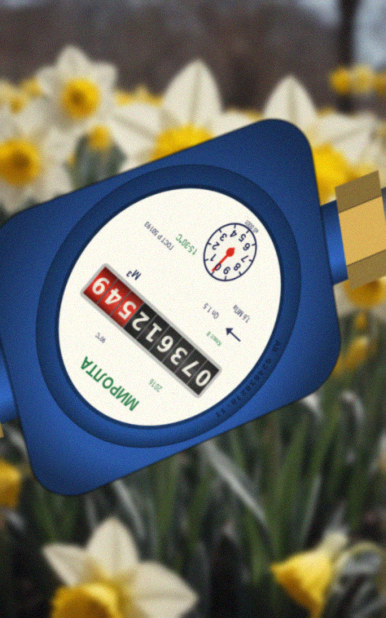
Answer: 73612.5490m³
